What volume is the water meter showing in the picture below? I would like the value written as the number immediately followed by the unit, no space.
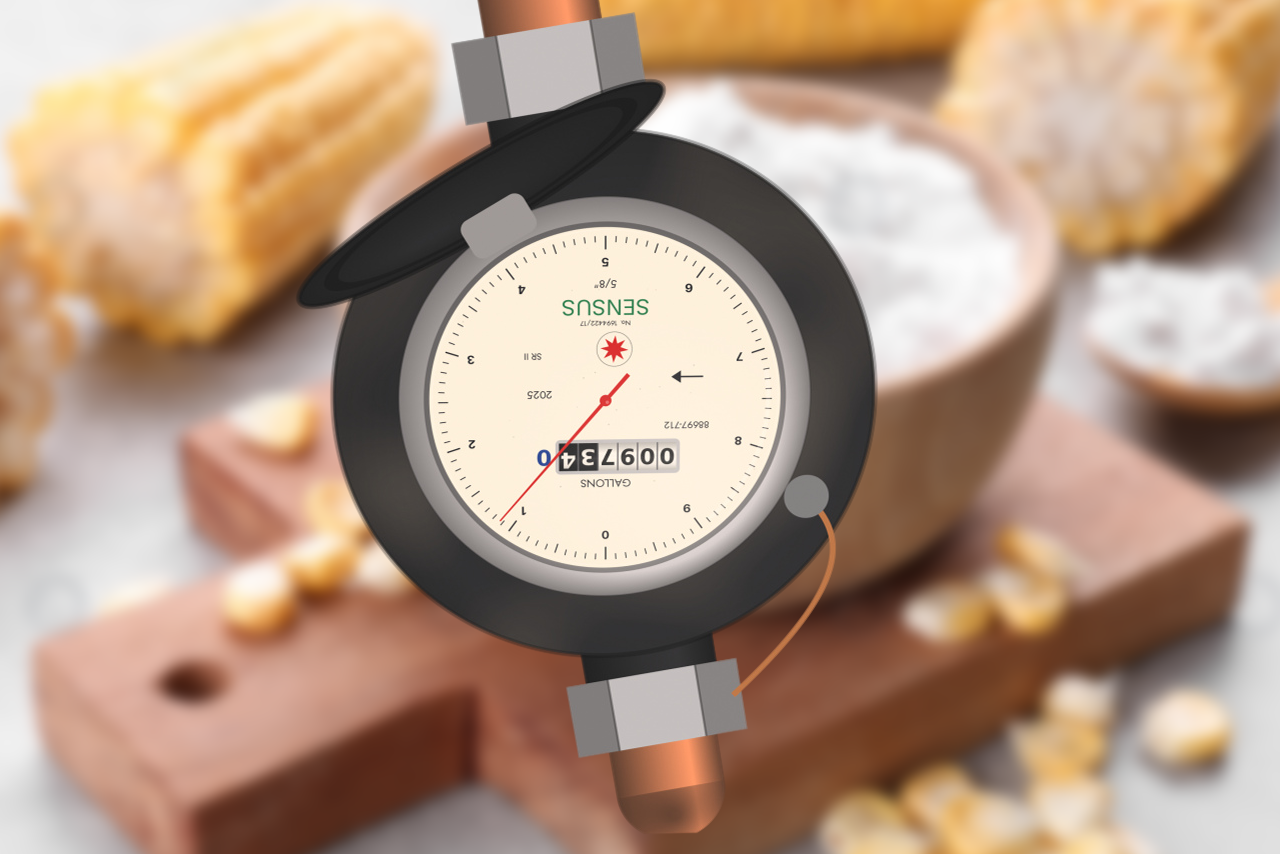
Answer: 97341.1gal
